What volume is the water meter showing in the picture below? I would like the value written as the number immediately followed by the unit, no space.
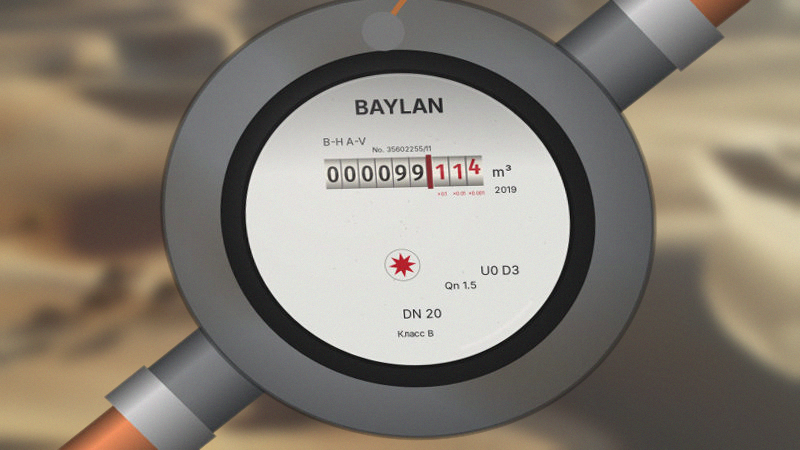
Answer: 99.114m³
